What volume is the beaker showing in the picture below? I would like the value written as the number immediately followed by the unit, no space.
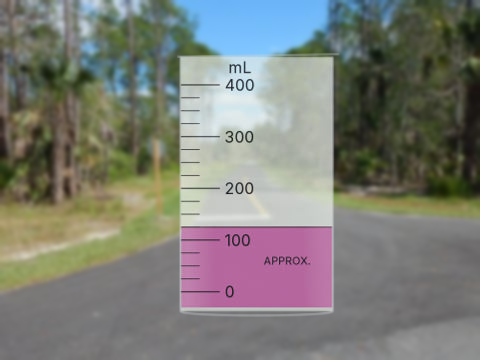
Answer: 125mL
